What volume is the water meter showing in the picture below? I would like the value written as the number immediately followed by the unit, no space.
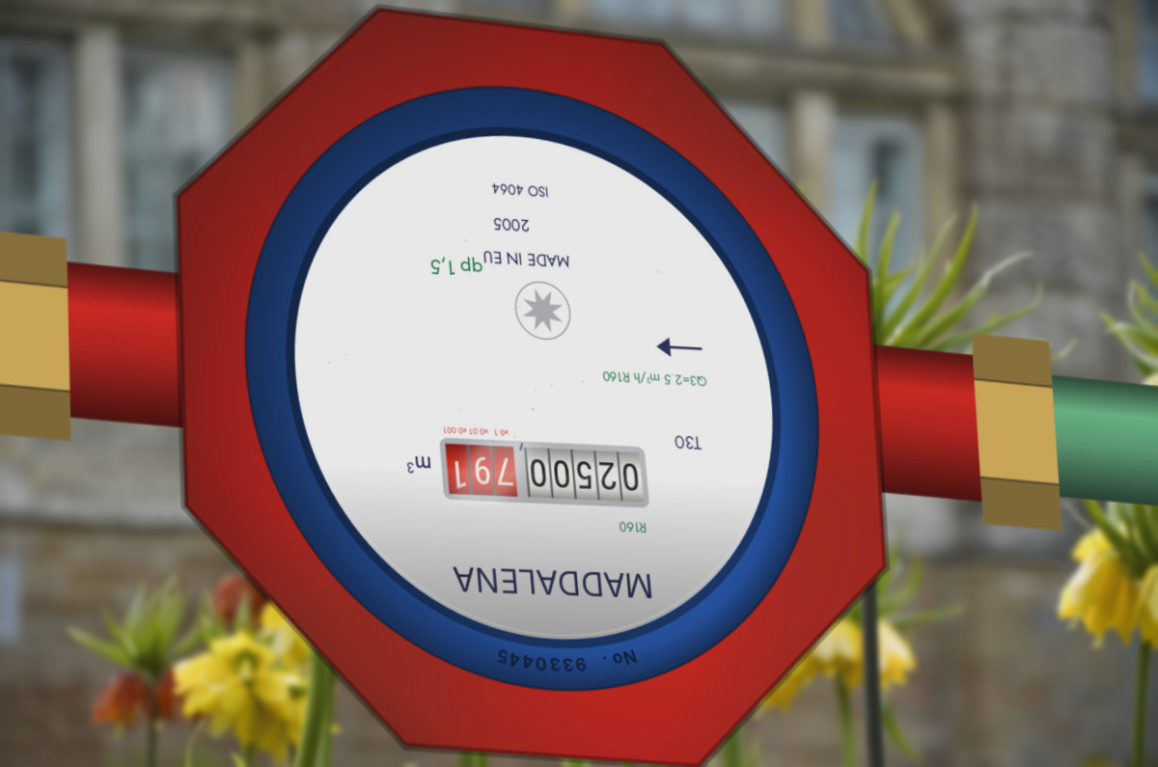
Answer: 2500.791m³
